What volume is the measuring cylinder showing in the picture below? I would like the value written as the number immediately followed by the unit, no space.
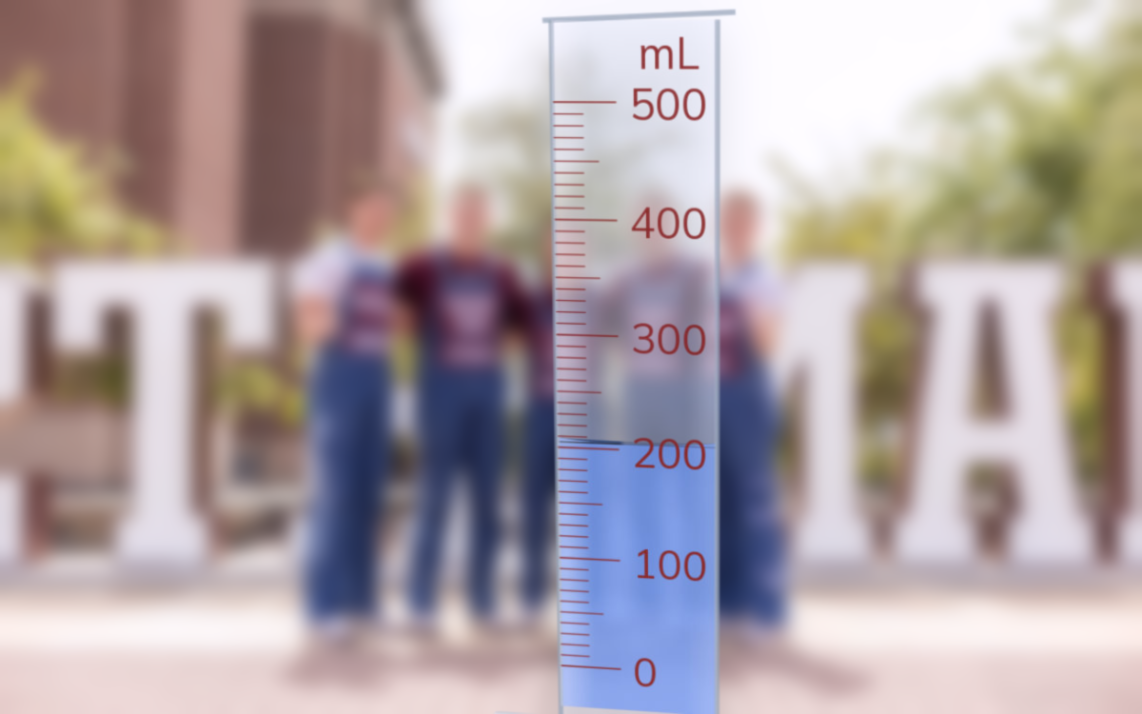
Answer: 205mL
